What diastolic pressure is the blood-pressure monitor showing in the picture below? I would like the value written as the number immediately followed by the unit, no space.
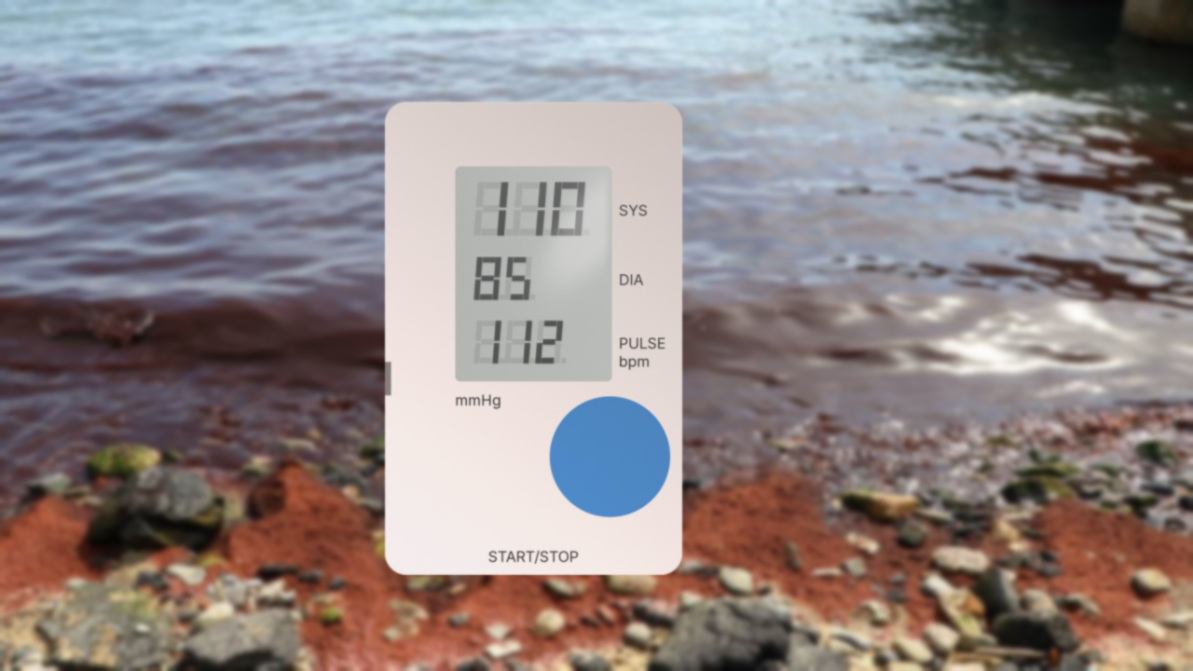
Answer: 85mmHg
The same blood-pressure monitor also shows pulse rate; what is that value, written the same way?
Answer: 112bpm
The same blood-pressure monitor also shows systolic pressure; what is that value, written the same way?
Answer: 110mmHg
